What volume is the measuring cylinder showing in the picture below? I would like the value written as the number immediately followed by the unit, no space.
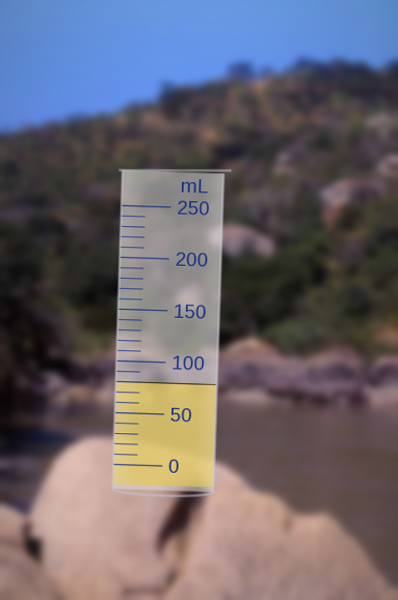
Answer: 80mL
